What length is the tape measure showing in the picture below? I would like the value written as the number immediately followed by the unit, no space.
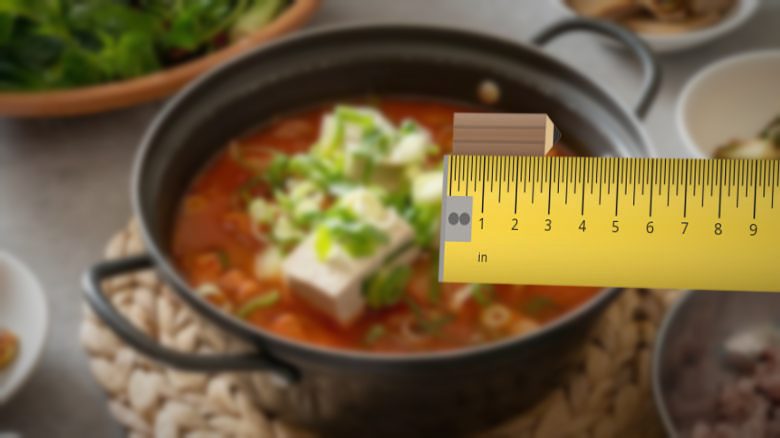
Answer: 3.25in
